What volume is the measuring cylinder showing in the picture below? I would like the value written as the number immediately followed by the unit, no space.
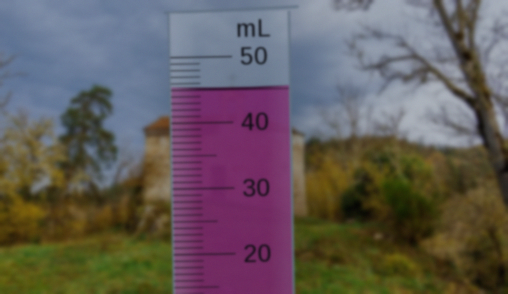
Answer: 45mL
